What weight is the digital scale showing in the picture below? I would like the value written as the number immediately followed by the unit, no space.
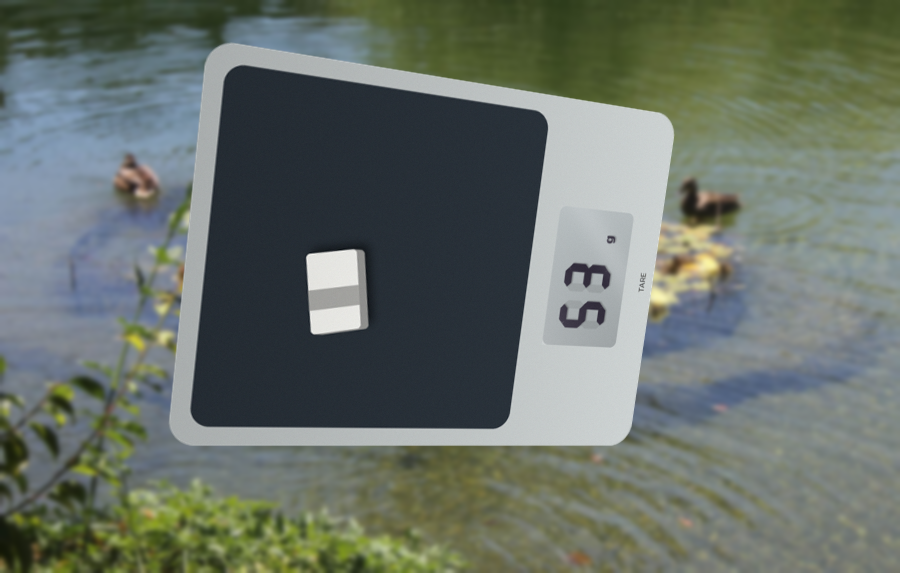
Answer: 53g
